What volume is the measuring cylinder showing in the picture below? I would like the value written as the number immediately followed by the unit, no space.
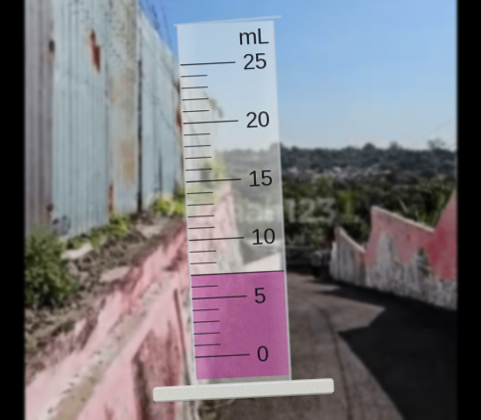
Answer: 7mL
